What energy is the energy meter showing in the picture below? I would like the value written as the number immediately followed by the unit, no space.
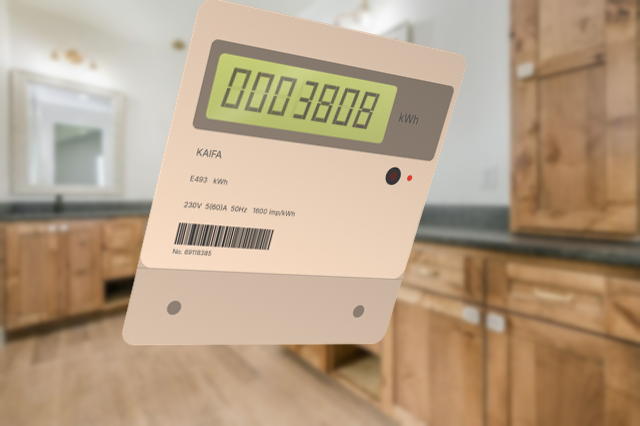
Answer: 3808kWh
